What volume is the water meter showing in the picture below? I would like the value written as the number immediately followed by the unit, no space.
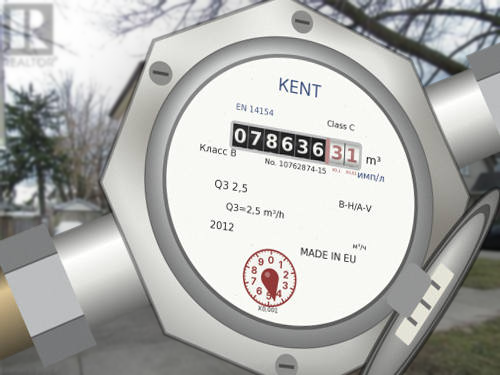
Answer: 78636.314m³
